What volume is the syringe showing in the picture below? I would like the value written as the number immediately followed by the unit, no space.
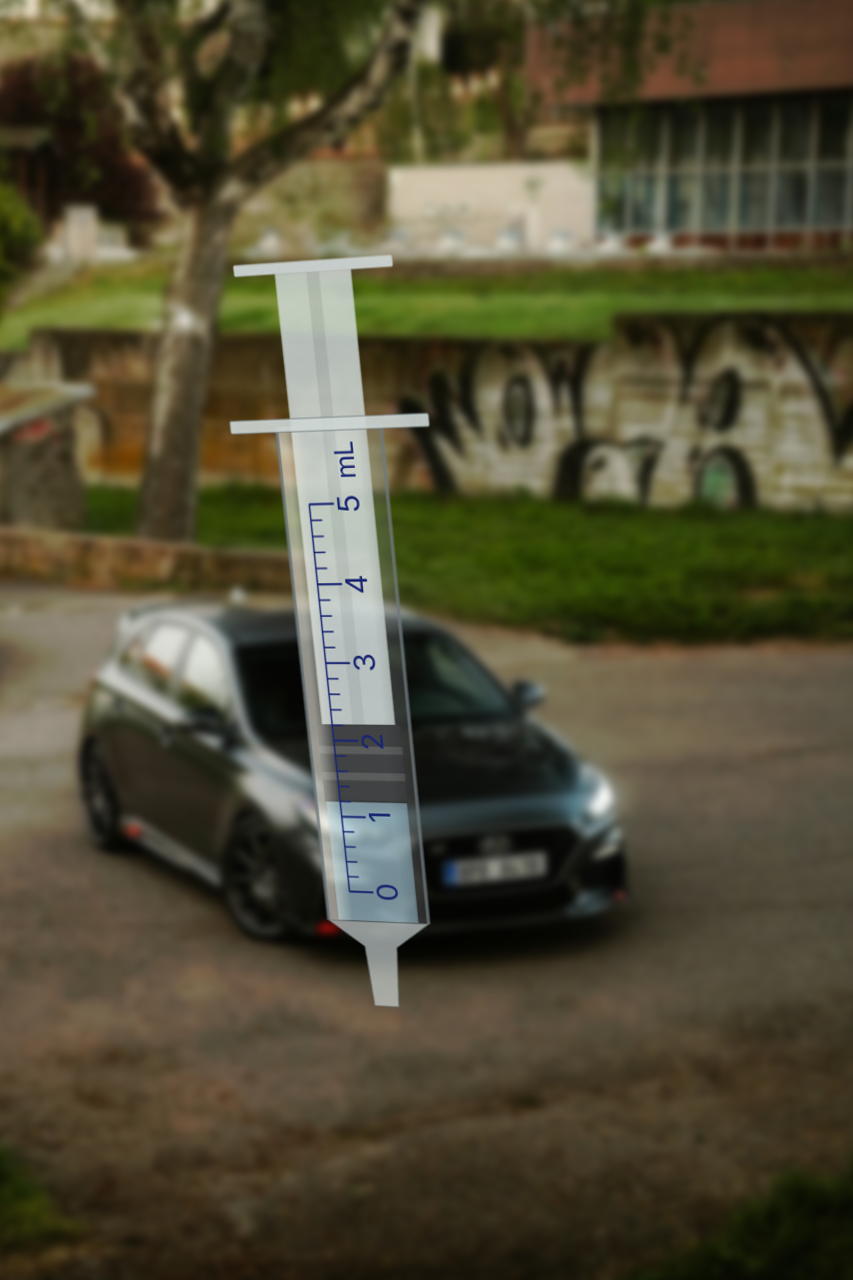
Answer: 1.2mL
